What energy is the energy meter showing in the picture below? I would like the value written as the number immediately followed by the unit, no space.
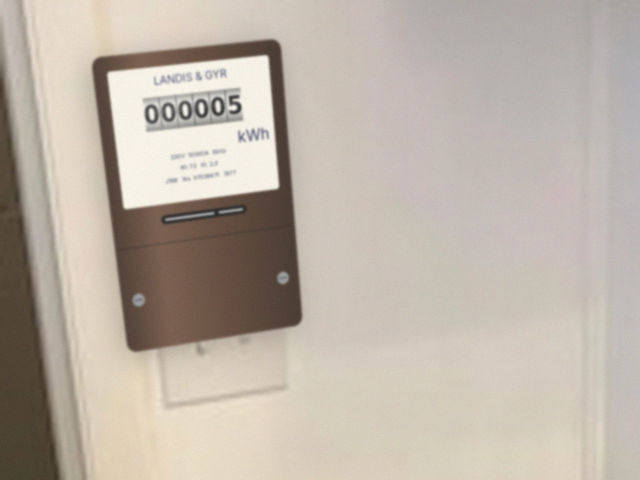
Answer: 5kWh
